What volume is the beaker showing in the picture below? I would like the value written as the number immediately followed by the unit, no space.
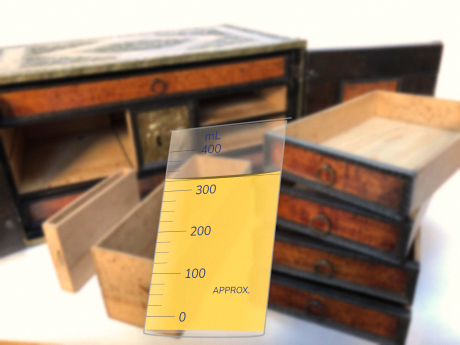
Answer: 325mL
